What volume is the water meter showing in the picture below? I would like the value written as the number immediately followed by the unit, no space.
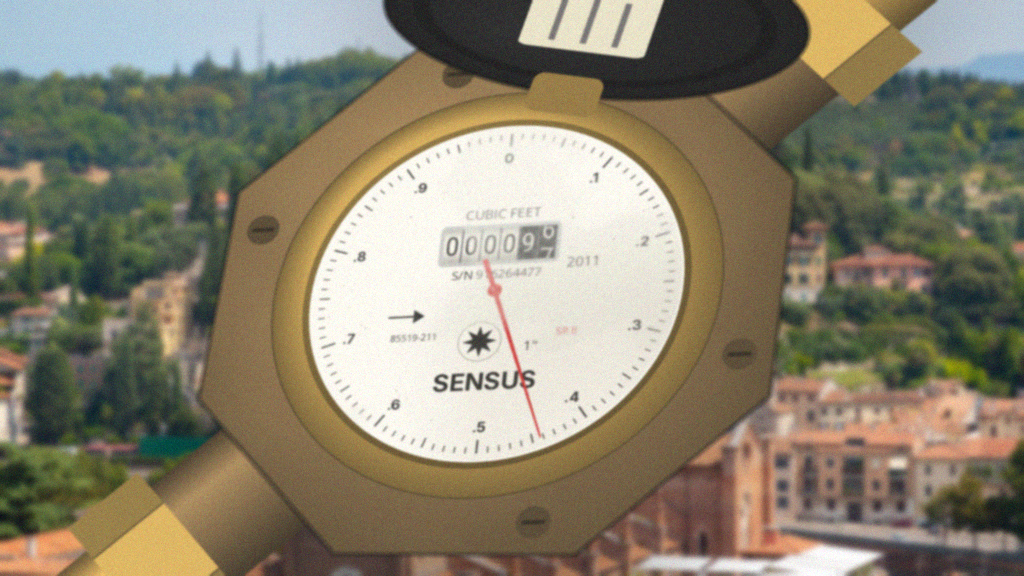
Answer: 96.44ft³
